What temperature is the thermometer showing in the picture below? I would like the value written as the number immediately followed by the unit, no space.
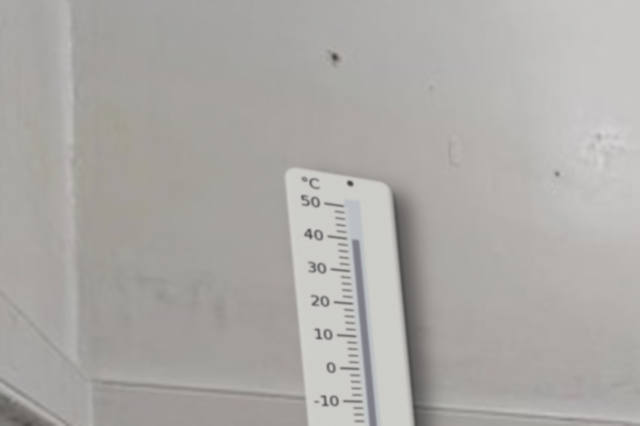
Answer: 40°C
